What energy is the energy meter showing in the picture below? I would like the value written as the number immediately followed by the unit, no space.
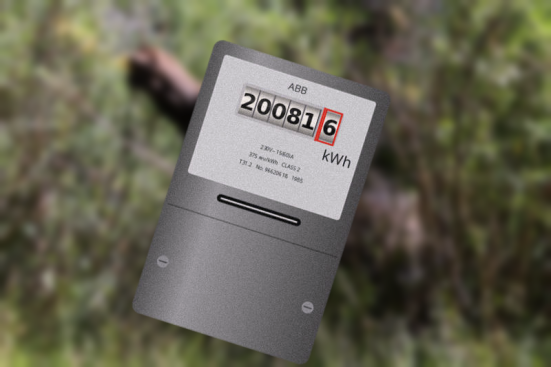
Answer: 20081.6kWh
